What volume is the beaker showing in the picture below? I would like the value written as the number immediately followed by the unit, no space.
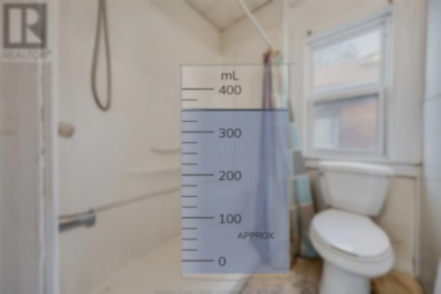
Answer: 350mL
